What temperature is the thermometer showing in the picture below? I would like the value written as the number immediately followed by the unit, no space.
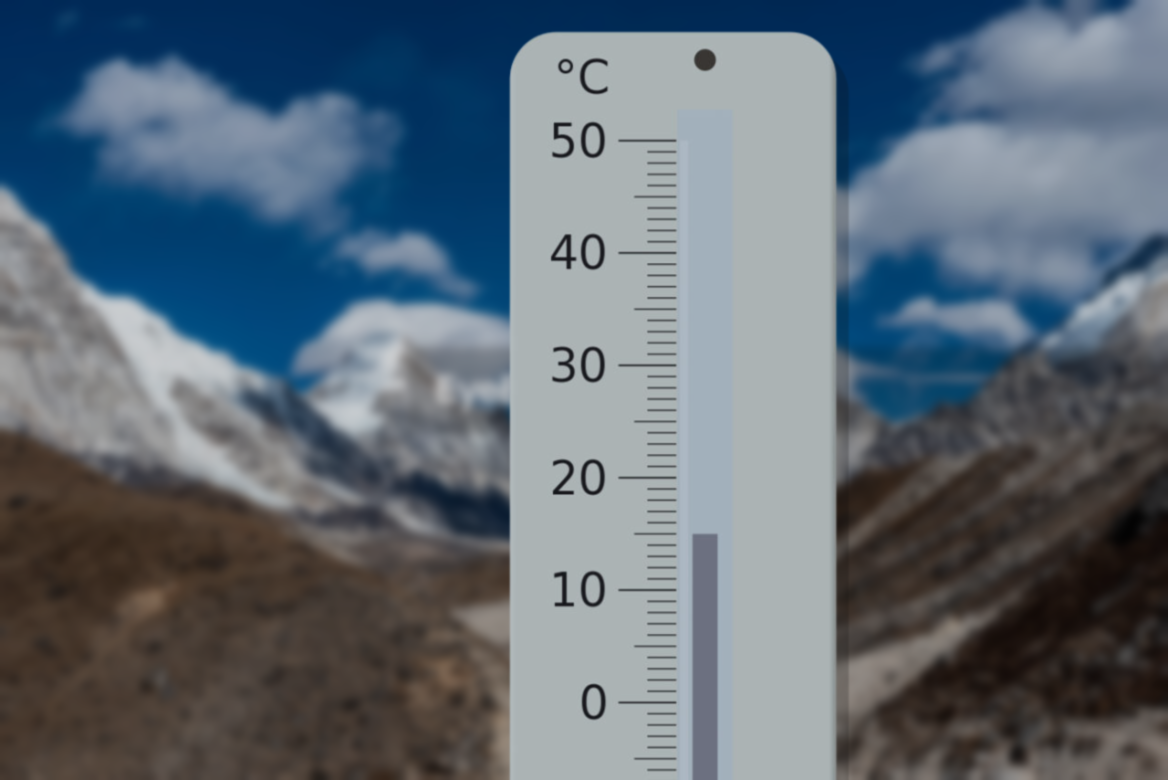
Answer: 15°C
